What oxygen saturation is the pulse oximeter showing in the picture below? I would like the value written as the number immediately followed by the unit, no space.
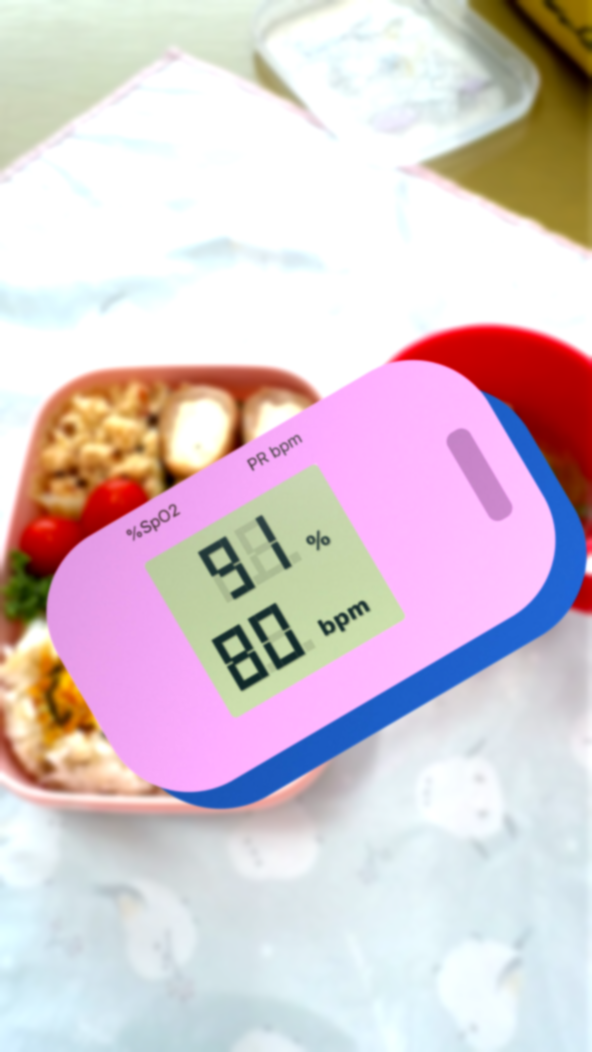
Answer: 91%
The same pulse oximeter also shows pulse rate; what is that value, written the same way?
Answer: 80bpm
